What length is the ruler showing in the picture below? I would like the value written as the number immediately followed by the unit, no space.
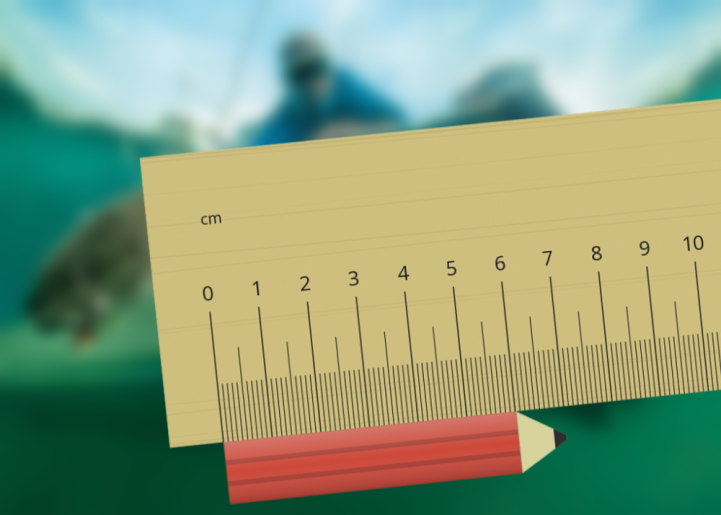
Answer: 7cm
